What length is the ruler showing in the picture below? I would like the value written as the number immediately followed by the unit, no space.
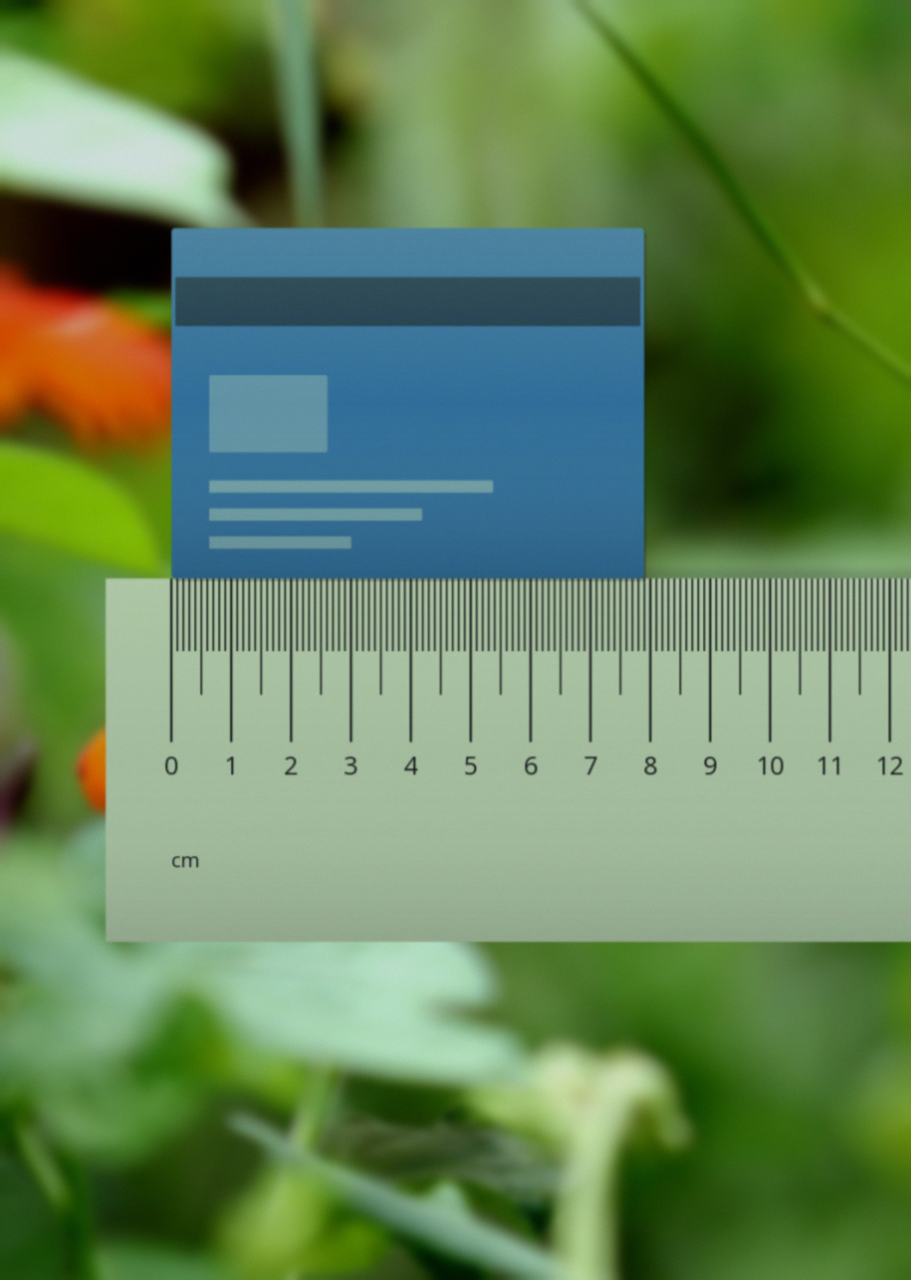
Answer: 7.9cm
